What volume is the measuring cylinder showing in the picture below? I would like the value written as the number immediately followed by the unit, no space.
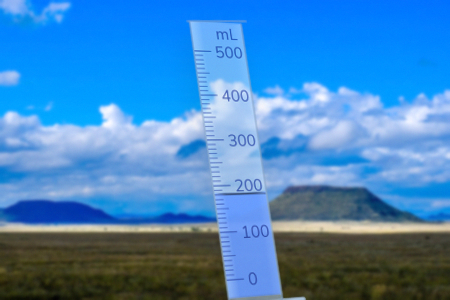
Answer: 180mL
